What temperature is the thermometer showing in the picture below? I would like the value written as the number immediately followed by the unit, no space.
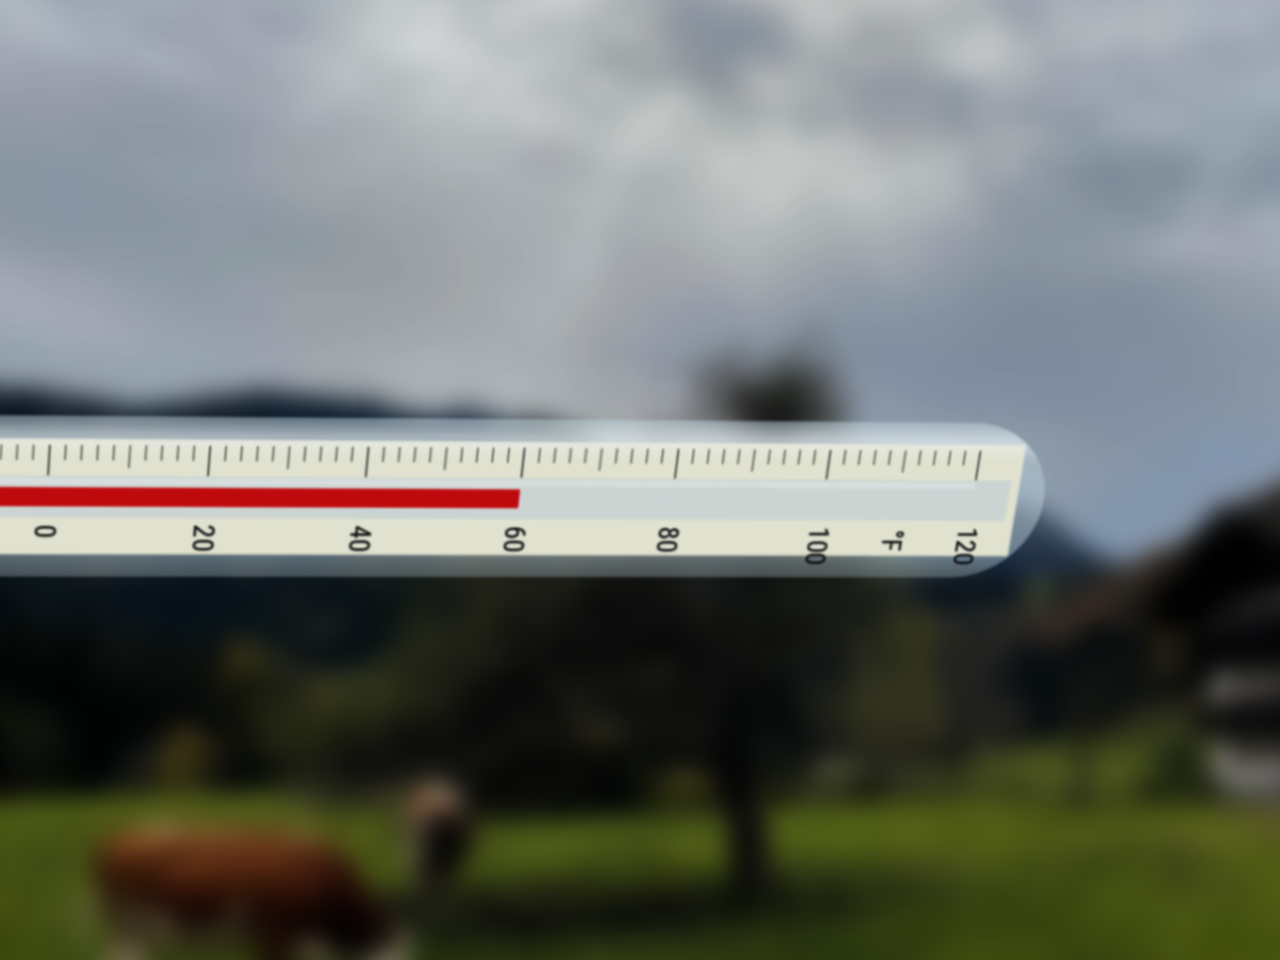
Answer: 60°F
